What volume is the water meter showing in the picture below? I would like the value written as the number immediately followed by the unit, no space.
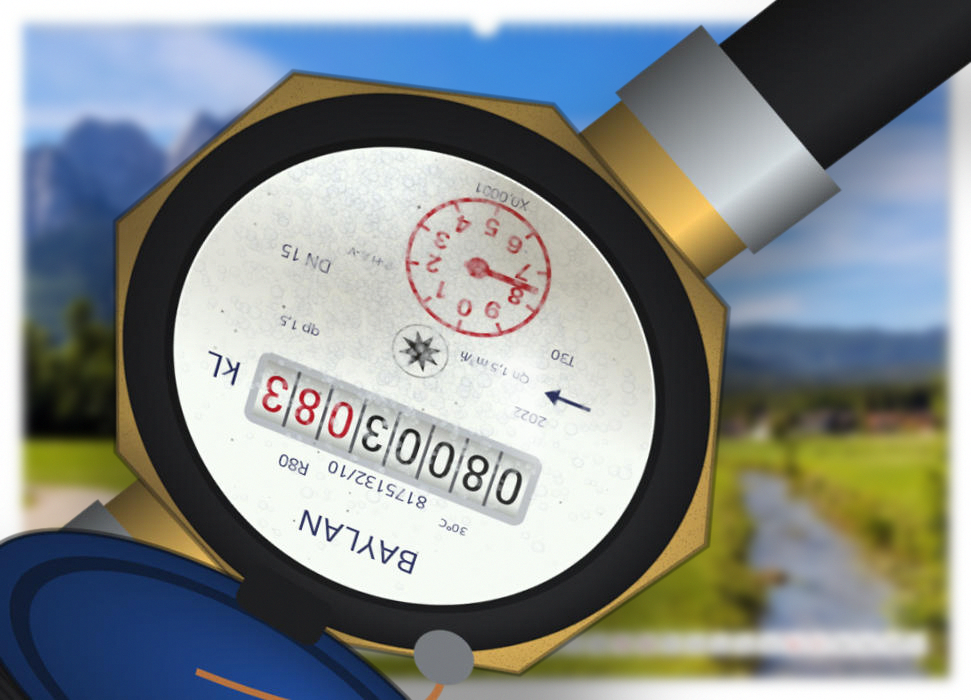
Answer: 8003.0837kL
